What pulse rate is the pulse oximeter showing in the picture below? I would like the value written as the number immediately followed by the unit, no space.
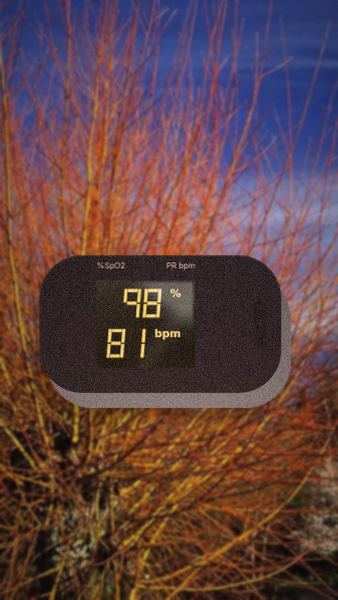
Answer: 81bpm
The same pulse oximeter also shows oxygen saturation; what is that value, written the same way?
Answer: 98%
